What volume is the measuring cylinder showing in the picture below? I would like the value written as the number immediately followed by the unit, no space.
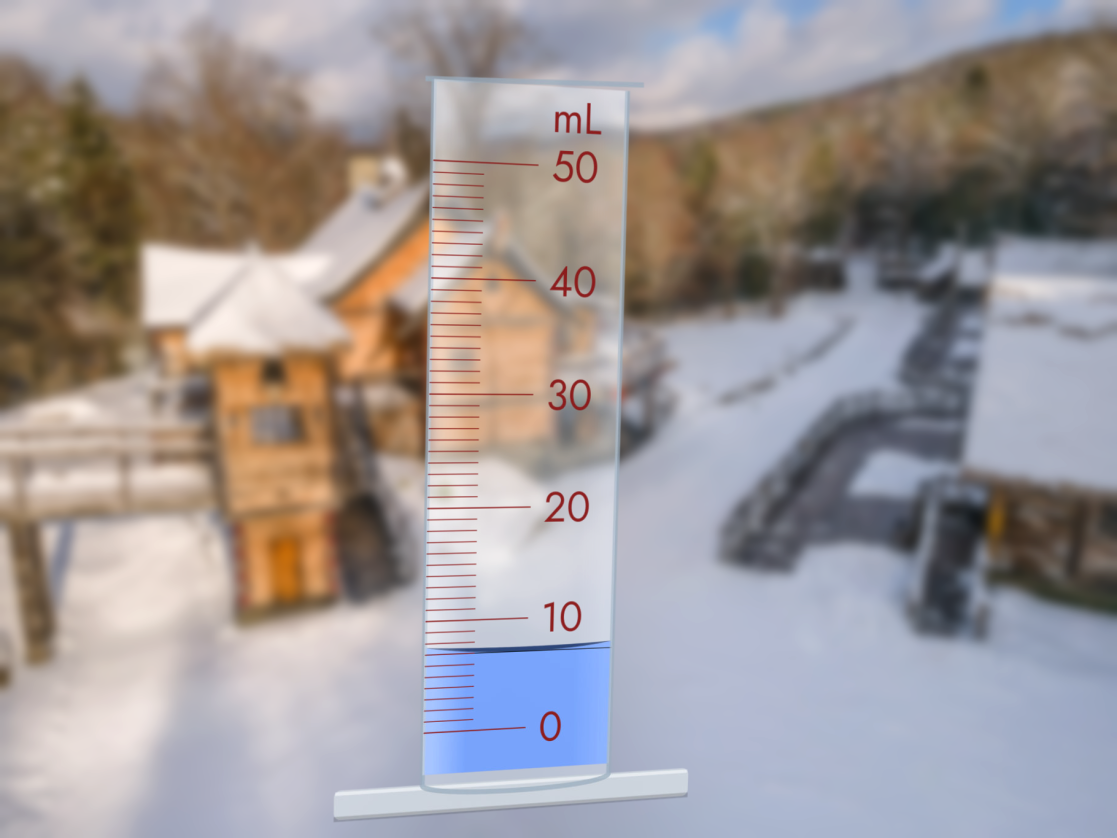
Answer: 7mL
